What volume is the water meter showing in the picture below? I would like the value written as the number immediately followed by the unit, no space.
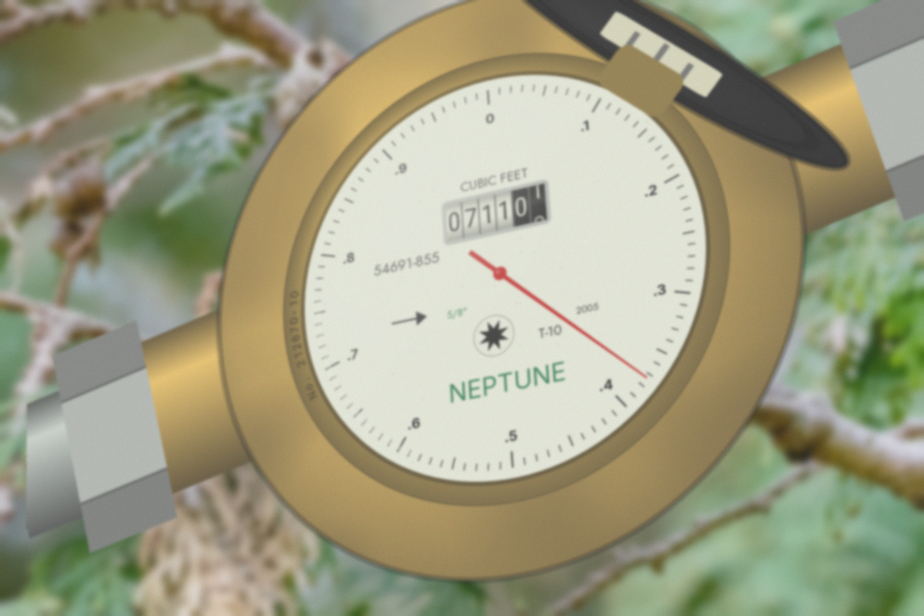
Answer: 71101.37ft³
